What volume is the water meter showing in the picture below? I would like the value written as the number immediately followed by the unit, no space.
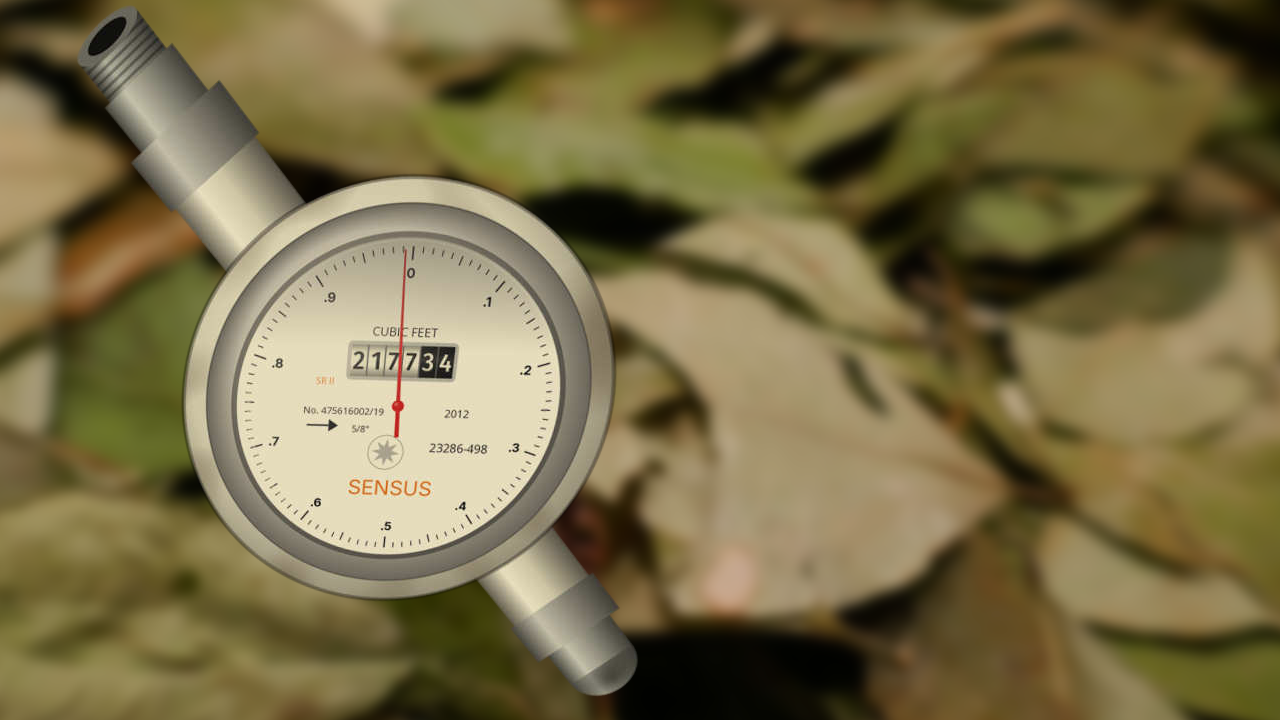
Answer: 217733.99ft³
